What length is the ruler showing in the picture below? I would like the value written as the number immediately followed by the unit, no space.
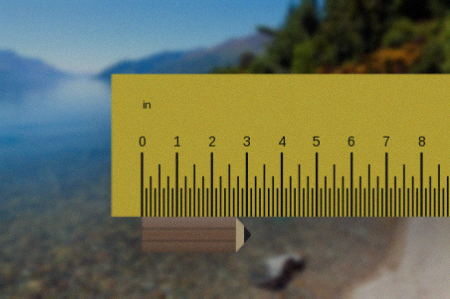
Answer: 3.125in
